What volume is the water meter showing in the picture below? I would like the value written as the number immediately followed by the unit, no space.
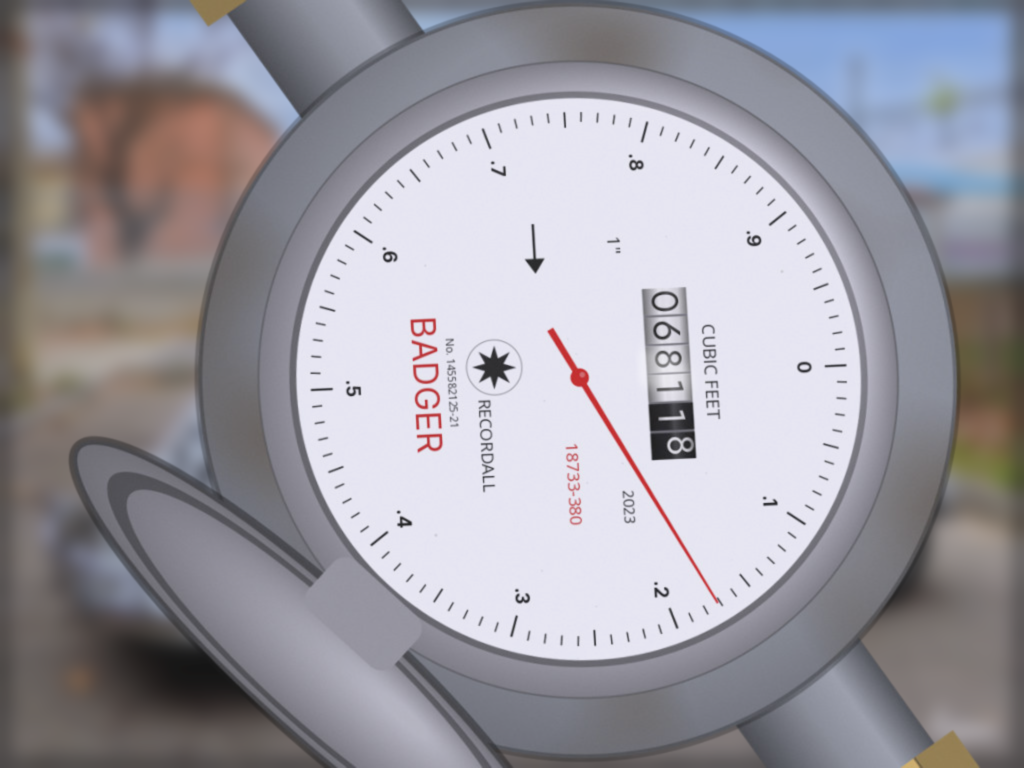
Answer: 68118.17ft³
